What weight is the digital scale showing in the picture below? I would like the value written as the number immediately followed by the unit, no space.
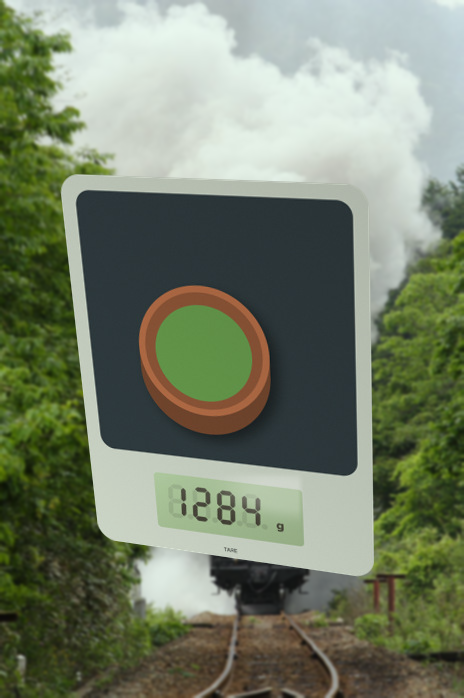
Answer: 1284g
